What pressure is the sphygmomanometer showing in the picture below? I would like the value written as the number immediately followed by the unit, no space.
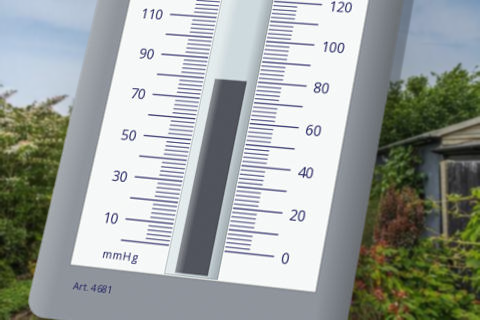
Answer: 80mmHg
